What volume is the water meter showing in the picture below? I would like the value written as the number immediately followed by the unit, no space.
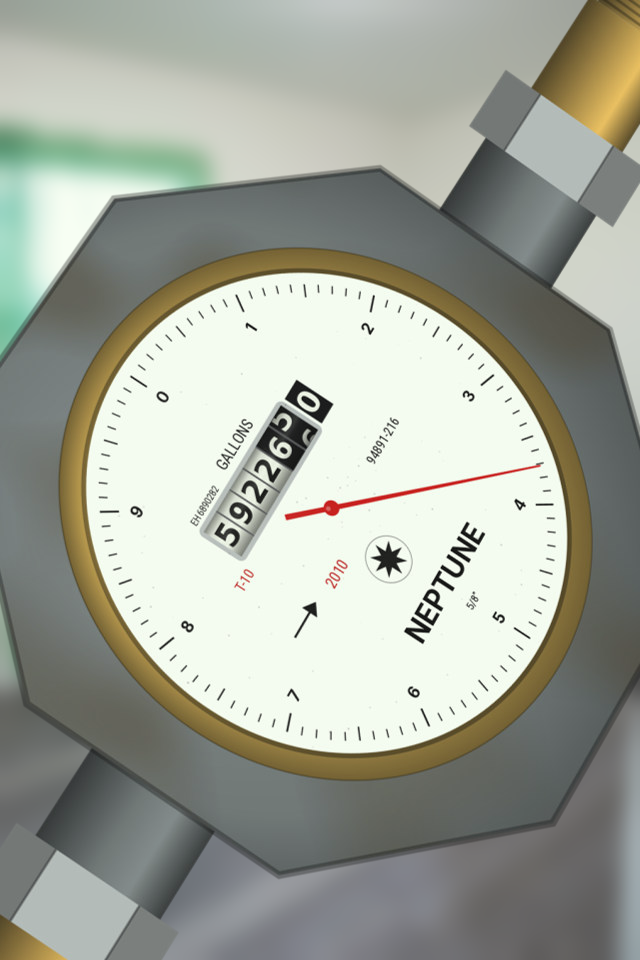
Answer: 5922653.7gal
